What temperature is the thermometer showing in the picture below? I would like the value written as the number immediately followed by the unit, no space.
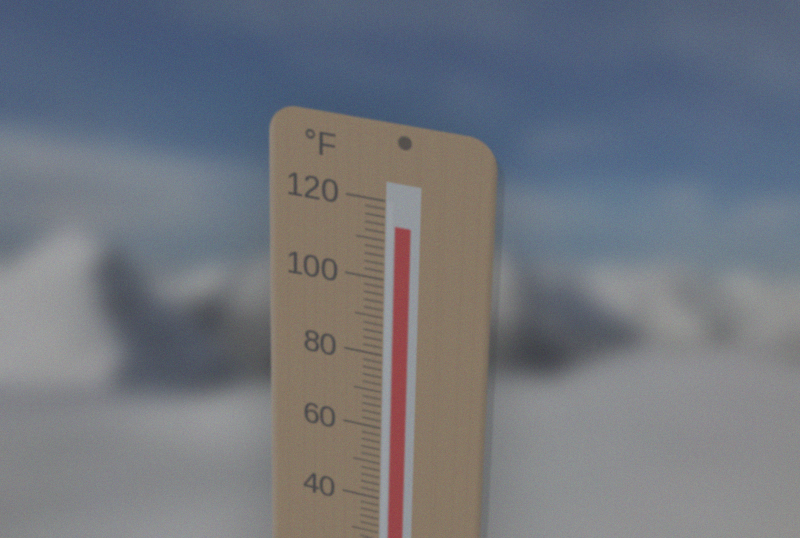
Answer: 114°F
